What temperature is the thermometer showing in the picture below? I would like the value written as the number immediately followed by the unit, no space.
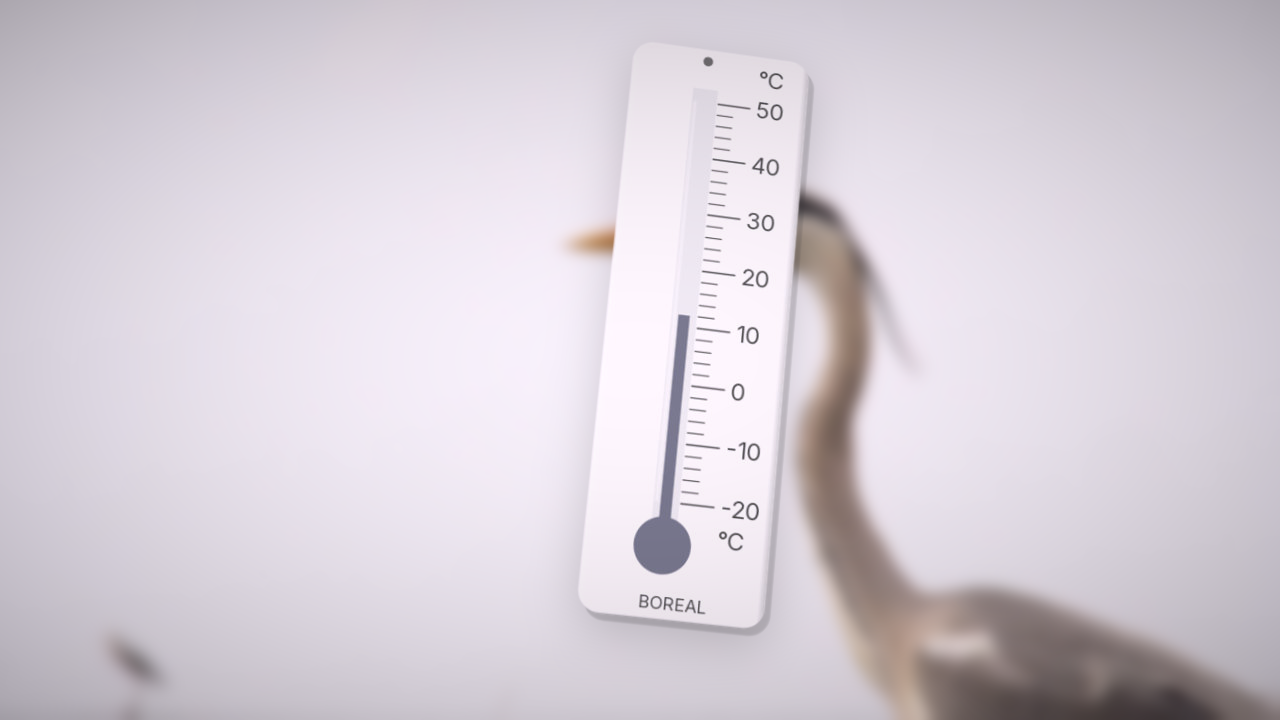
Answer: 12°C
